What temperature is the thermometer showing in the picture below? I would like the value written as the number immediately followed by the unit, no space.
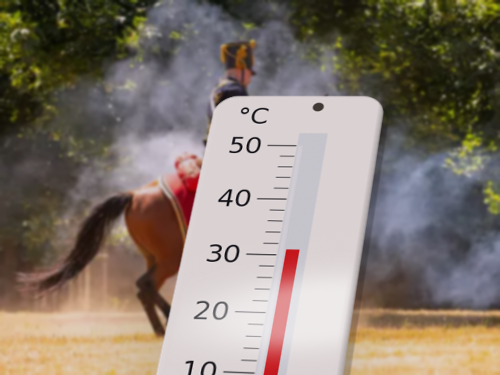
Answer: 31°C
